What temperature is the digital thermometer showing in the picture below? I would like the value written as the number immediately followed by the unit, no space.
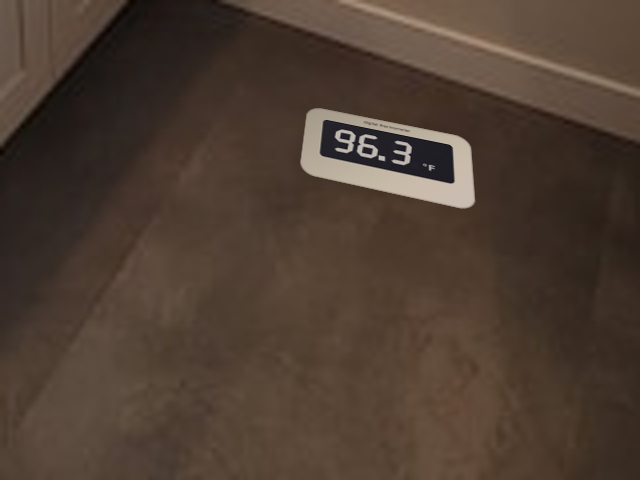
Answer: 96.3°F
